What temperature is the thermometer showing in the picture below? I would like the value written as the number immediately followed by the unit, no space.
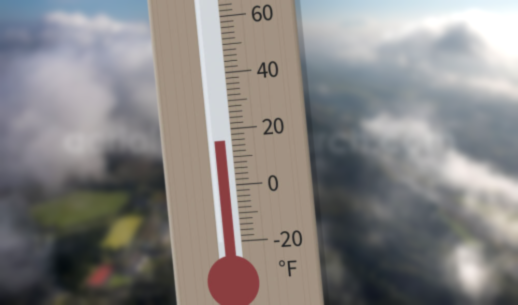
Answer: 16°F
